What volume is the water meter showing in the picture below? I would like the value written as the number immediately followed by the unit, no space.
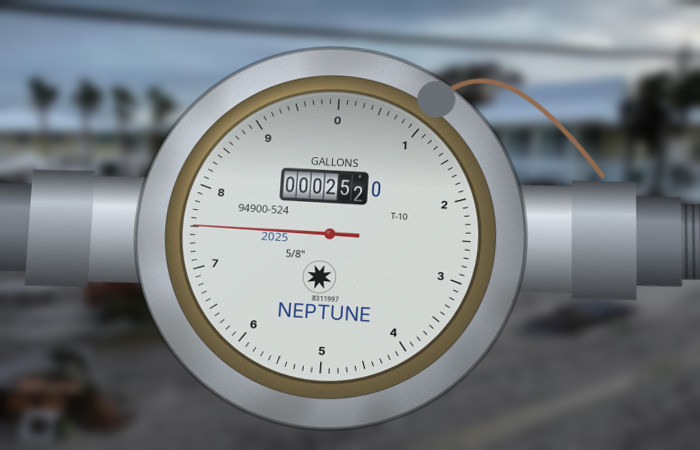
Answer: 2517.5gal
